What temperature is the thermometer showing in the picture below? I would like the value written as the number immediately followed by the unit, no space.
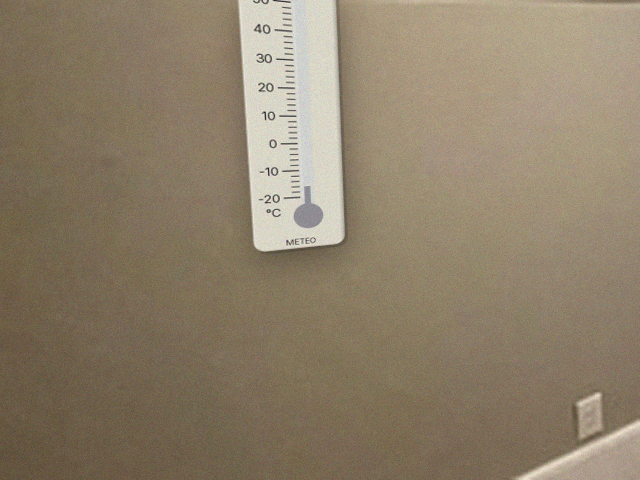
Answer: -16°C
